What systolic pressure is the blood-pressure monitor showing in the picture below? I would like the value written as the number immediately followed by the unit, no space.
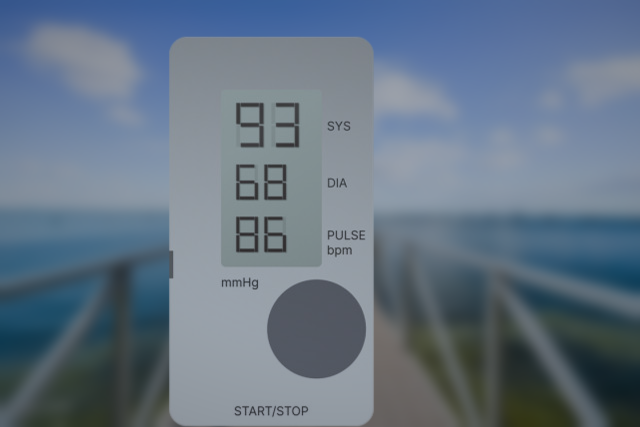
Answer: 93mmHg
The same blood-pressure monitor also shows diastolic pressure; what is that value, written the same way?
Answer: 68mmHg
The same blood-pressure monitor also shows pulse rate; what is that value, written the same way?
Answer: 86bpm
